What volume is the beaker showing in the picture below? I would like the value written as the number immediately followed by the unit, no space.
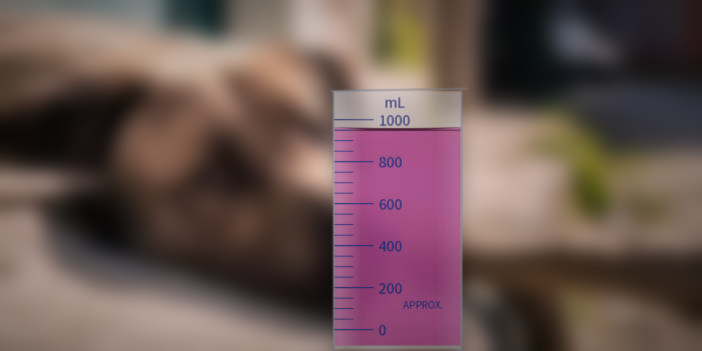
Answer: 950mL
